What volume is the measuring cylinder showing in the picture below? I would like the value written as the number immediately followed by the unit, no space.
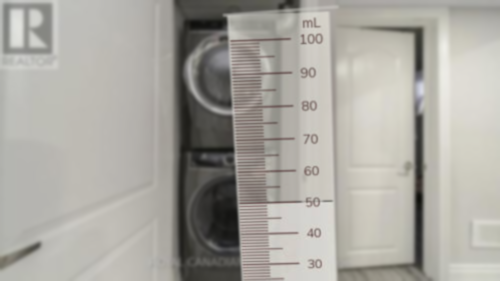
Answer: 50mL
